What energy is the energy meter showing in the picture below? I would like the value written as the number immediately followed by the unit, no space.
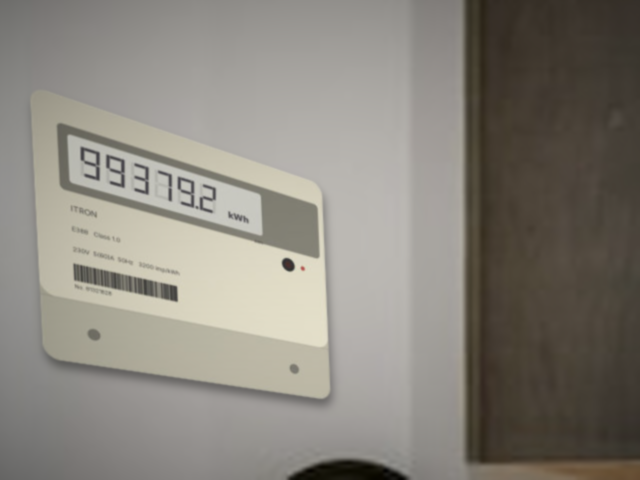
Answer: 99379.2kWh
